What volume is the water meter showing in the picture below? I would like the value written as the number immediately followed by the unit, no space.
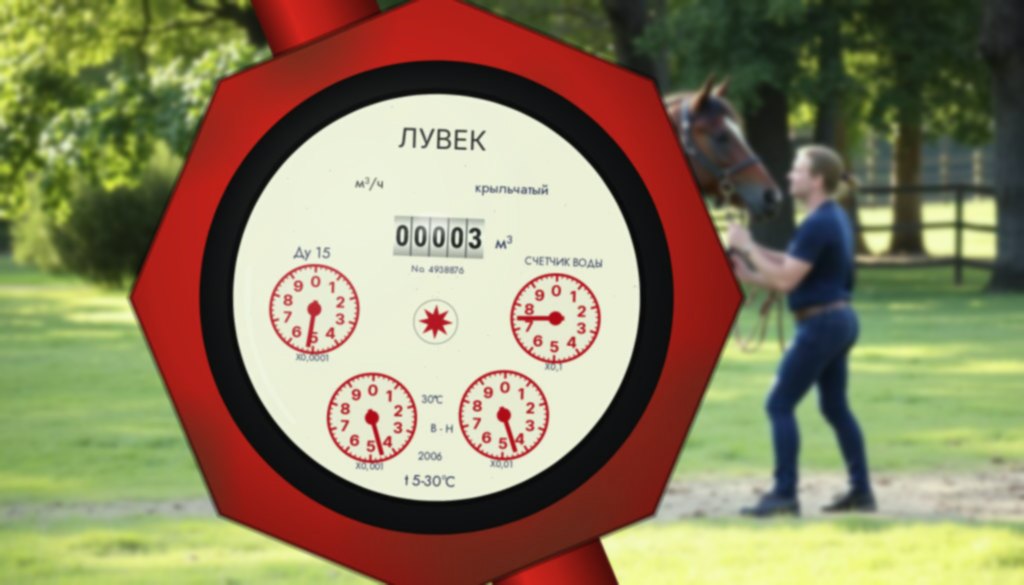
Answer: 3.7445m³
